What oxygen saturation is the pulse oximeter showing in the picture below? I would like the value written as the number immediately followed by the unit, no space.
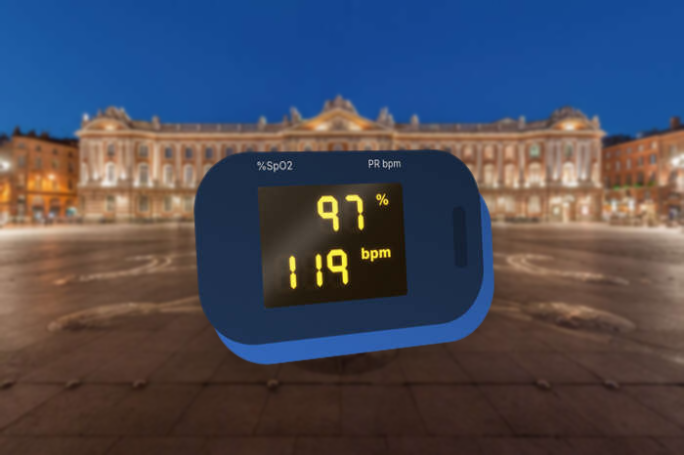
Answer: 97%
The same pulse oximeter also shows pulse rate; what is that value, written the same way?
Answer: 119bpm
